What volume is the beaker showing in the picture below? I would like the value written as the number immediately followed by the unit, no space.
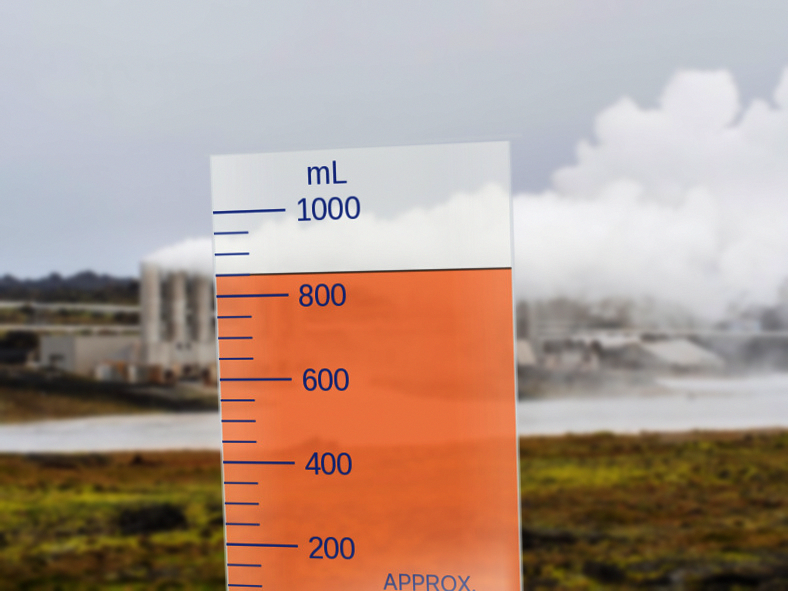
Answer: 850mL
